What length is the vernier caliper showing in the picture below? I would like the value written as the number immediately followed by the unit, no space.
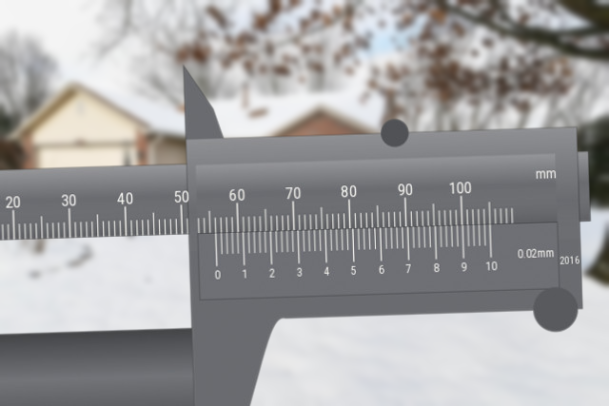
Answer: 56.0mm
